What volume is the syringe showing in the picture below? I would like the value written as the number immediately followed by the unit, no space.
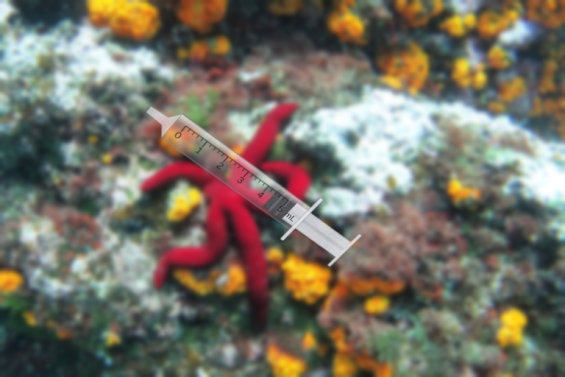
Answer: 4.4mL
